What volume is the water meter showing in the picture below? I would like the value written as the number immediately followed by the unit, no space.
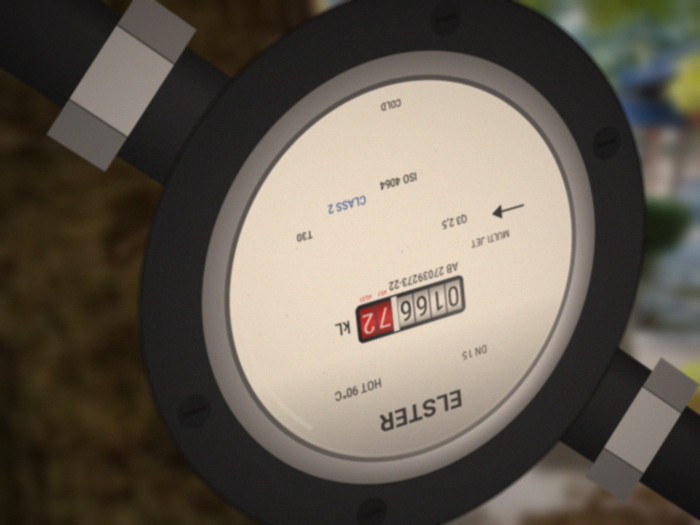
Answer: 166.72kL
